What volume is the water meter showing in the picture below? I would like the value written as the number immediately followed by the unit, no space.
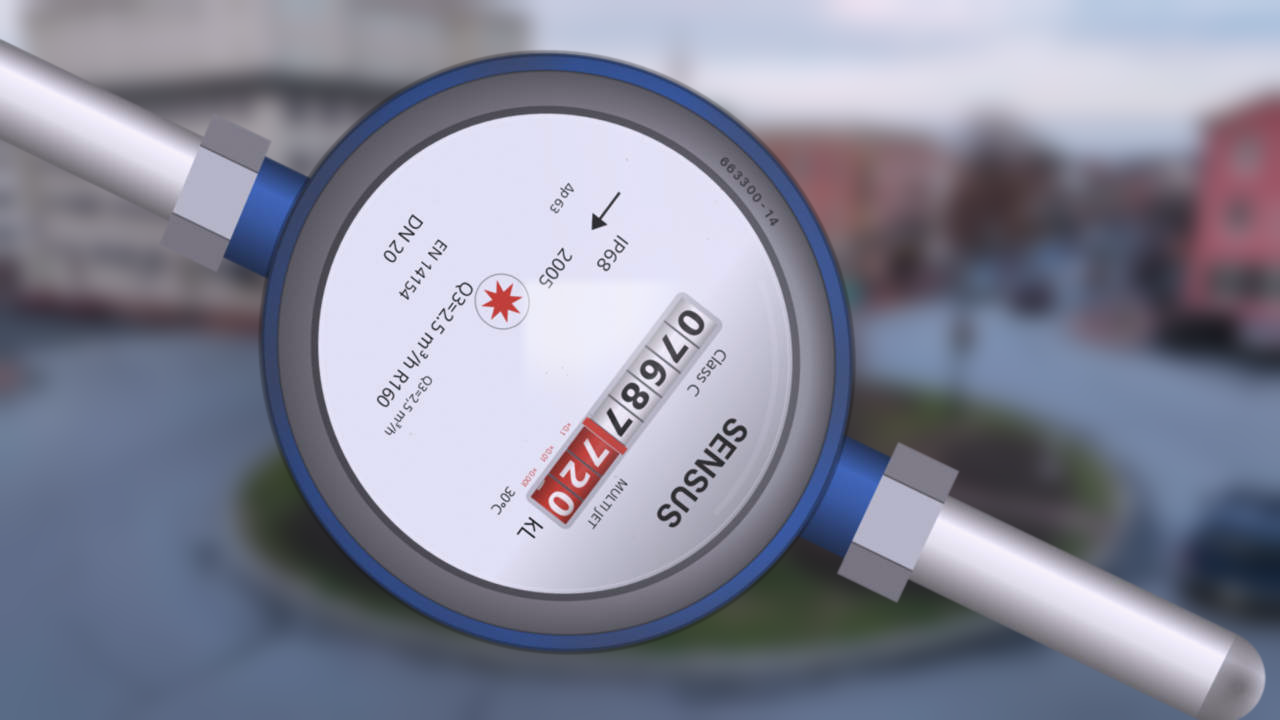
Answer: 7687.720kL
